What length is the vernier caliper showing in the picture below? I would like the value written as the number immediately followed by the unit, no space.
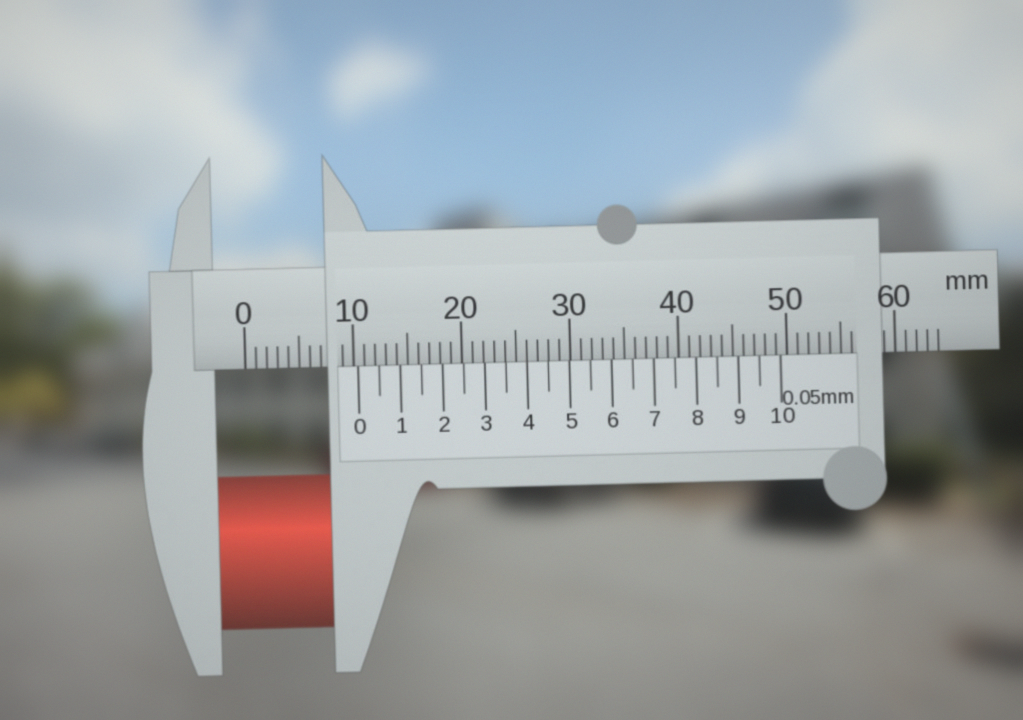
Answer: 10.4mm
